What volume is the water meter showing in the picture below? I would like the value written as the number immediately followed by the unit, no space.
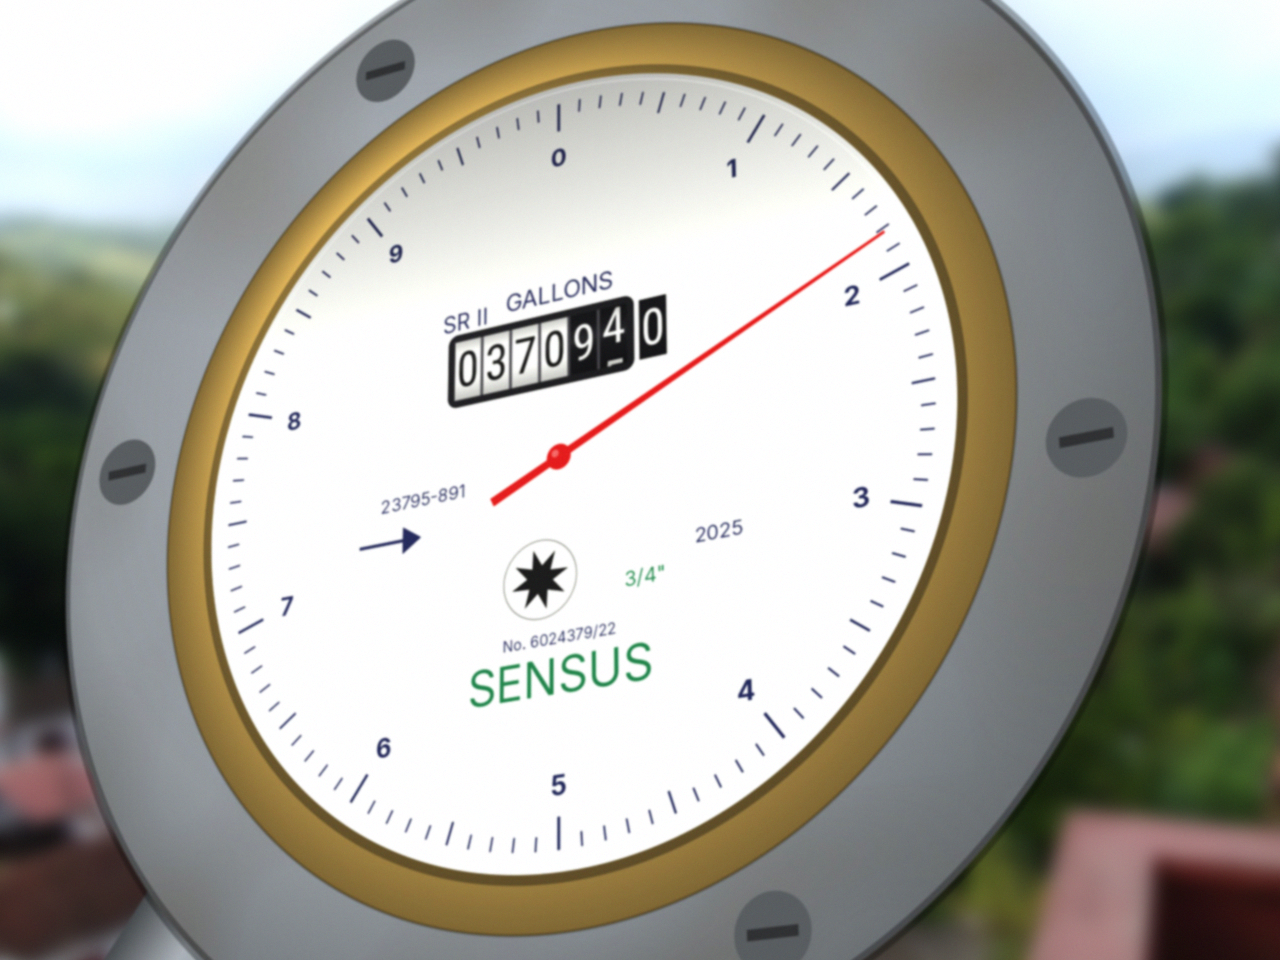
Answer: 370941.8gal
